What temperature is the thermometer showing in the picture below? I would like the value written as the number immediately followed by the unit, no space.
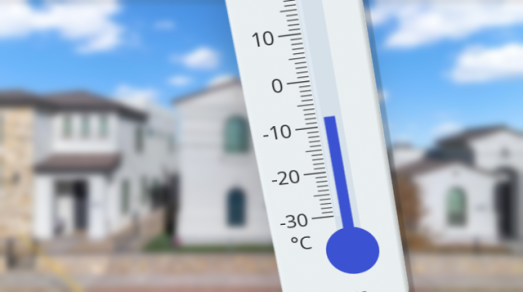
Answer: -8°C
